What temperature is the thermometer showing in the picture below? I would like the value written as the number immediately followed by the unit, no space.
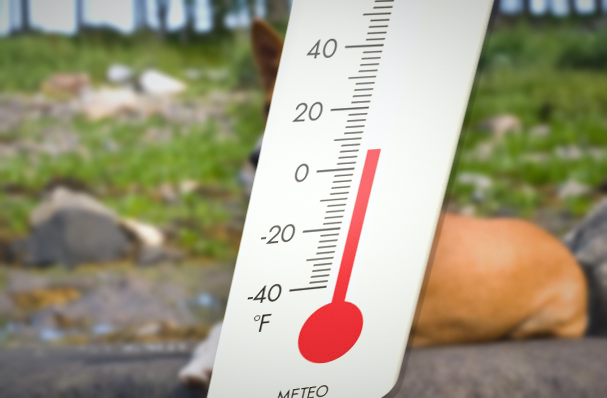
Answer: 6°F
